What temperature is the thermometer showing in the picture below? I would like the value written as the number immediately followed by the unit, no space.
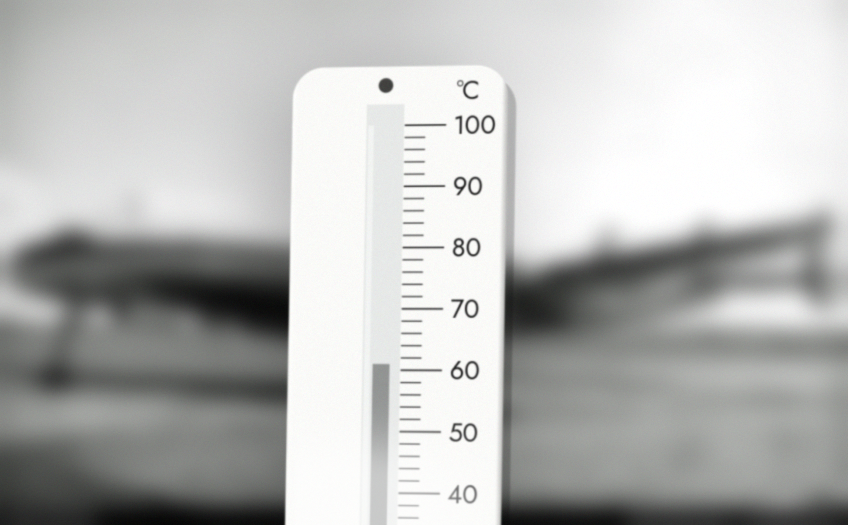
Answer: 61°C
